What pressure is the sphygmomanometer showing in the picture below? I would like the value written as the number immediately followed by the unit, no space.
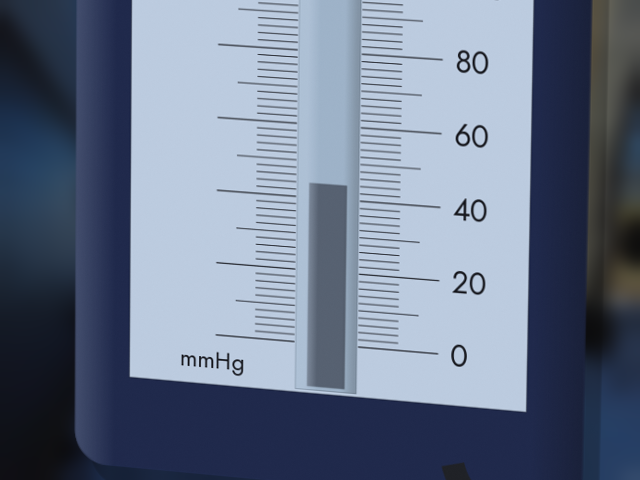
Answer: 44mmHg
